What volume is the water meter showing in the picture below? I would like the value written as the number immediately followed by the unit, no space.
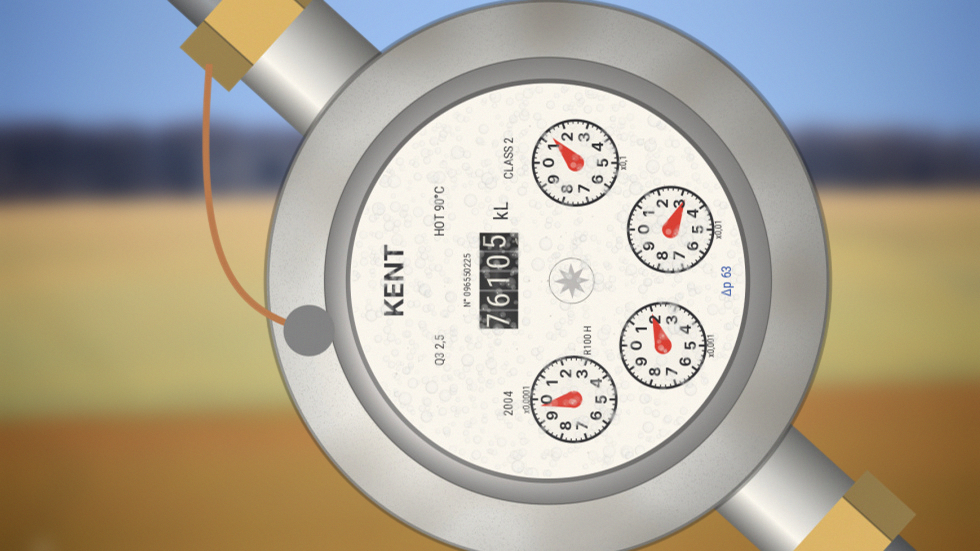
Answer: 76105.1319kL
